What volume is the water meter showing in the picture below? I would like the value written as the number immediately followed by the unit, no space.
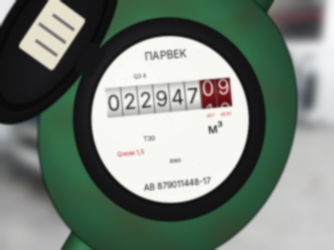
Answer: 22947.09m³
